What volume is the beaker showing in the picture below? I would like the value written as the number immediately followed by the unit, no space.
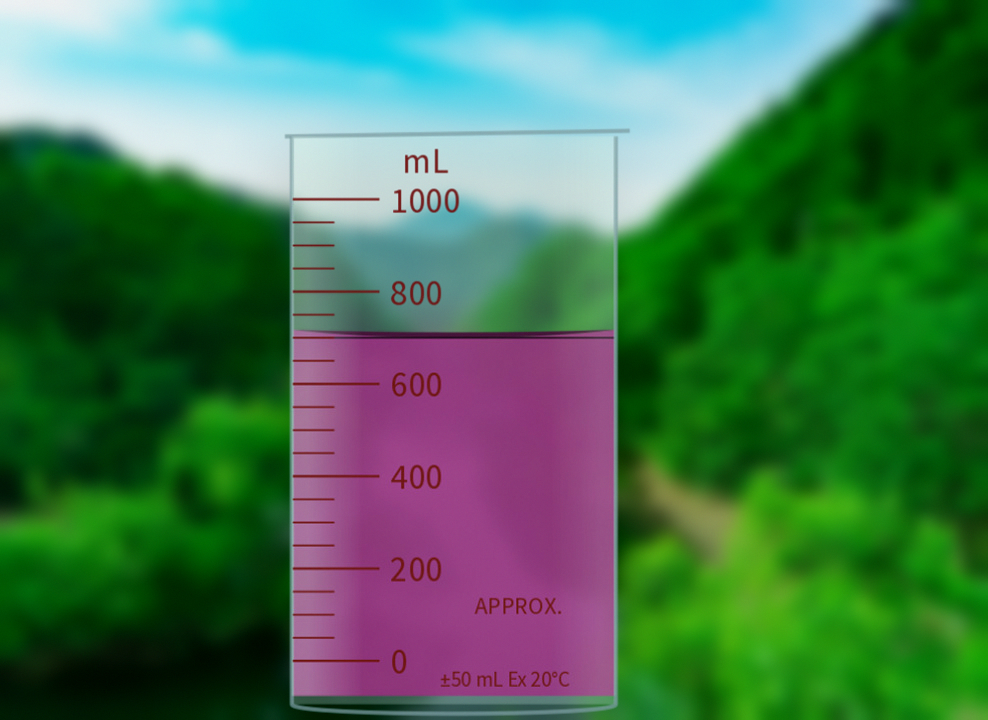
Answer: 700mL
